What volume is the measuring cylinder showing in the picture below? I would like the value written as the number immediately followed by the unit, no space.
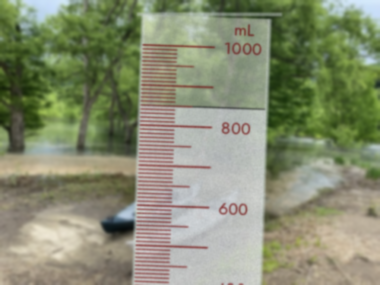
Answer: 850mL
